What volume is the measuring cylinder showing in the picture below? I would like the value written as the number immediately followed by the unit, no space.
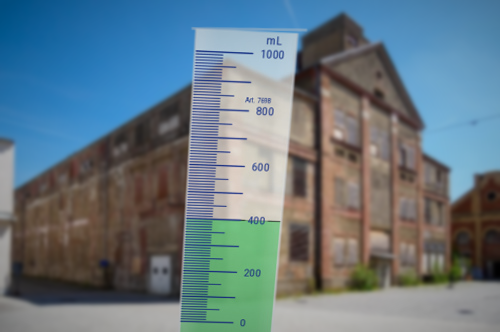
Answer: 400mL
